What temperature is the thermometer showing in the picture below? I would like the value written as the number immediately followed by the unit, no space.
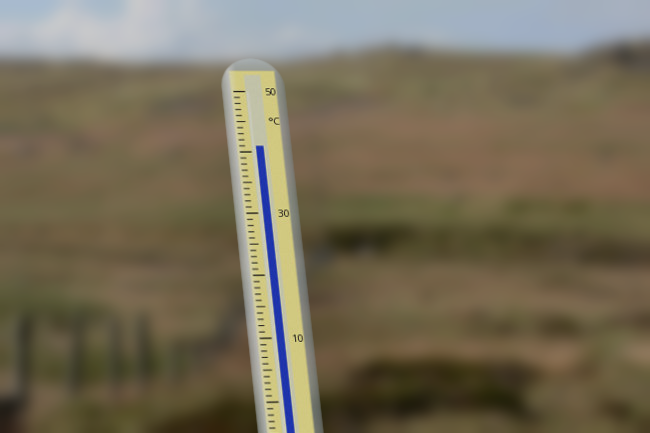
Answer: 41°C
